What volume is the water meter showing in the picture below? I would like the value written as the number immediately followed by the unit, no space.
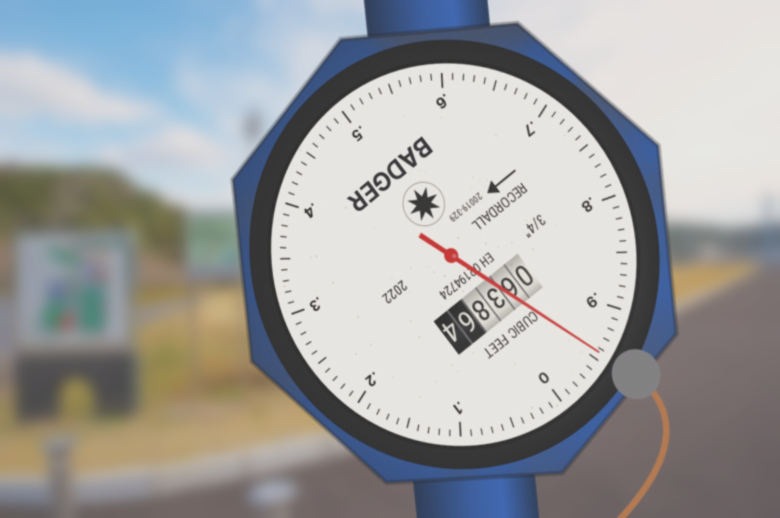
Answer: 63863.94ft³
